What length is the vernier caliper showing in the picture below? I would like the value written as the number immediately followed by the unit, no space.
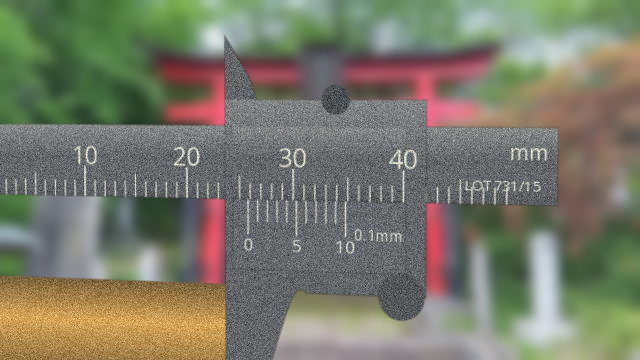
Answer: 25.8mm
